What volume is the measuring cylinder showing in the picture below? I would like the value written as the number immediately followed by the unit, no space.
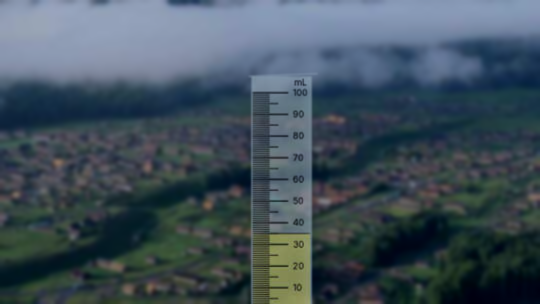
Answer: 35mL
